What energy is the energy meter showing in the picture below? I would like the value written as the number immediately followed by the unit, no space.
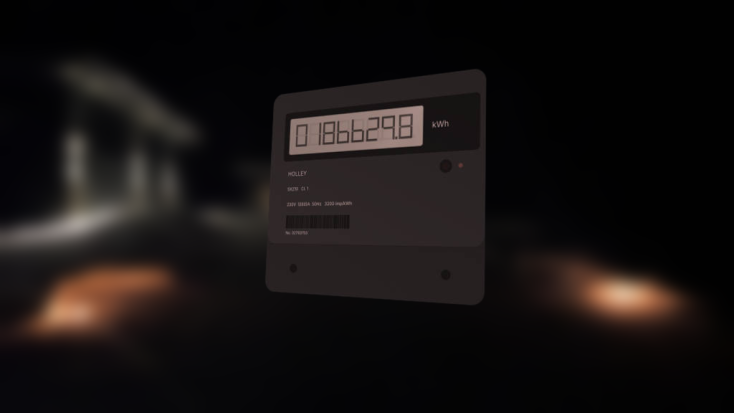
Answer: 186629.8kWh
